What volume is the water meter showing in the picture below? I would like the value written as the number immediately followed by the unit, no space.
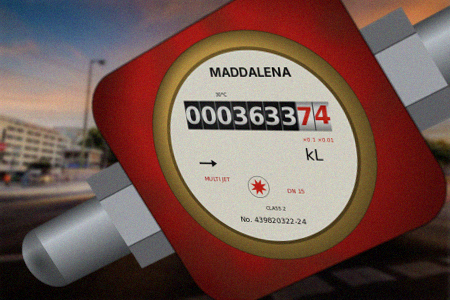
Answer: 3633.74kL
